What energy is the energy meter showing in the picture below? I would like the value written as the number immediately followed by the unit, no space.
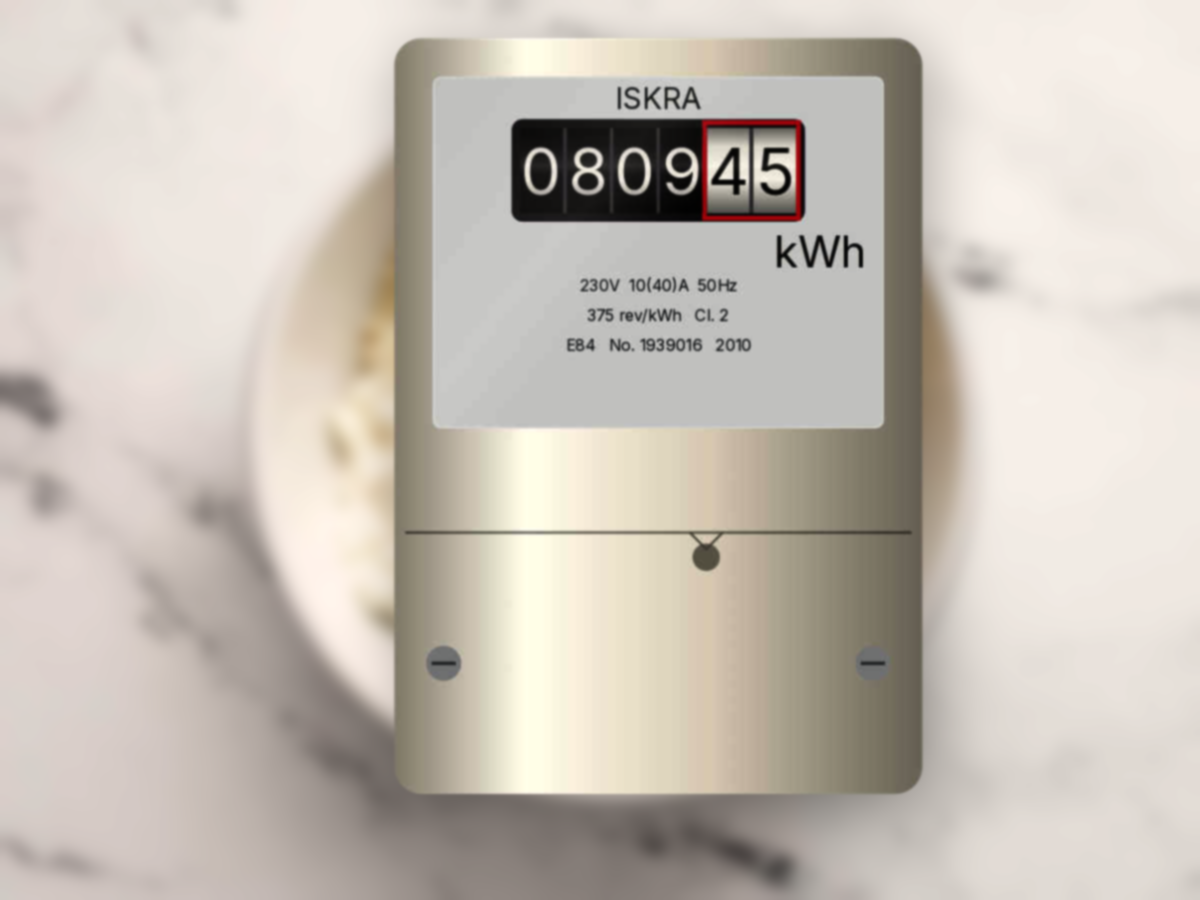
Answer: 809.45kWh
